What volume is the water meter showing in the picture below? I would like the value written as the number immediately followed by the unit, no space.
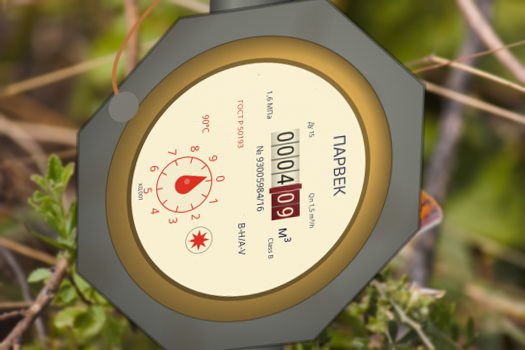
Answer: 4.089m³
